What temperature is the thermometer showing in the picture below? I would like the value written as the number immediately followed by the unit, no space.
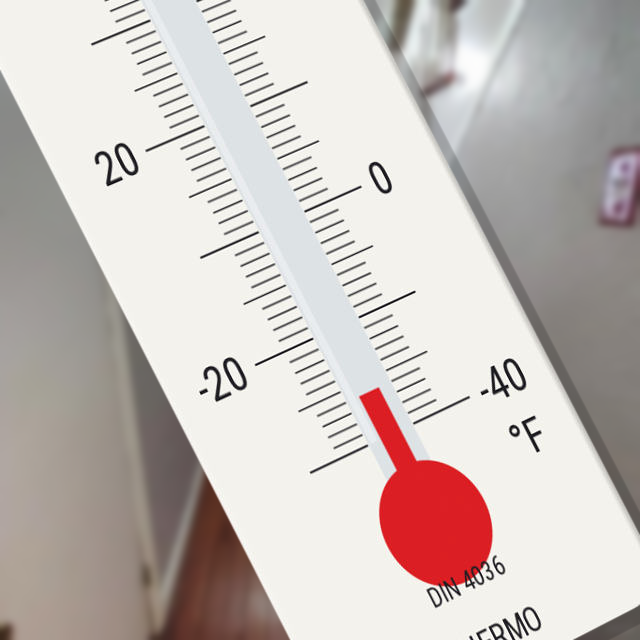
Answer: -32°F
